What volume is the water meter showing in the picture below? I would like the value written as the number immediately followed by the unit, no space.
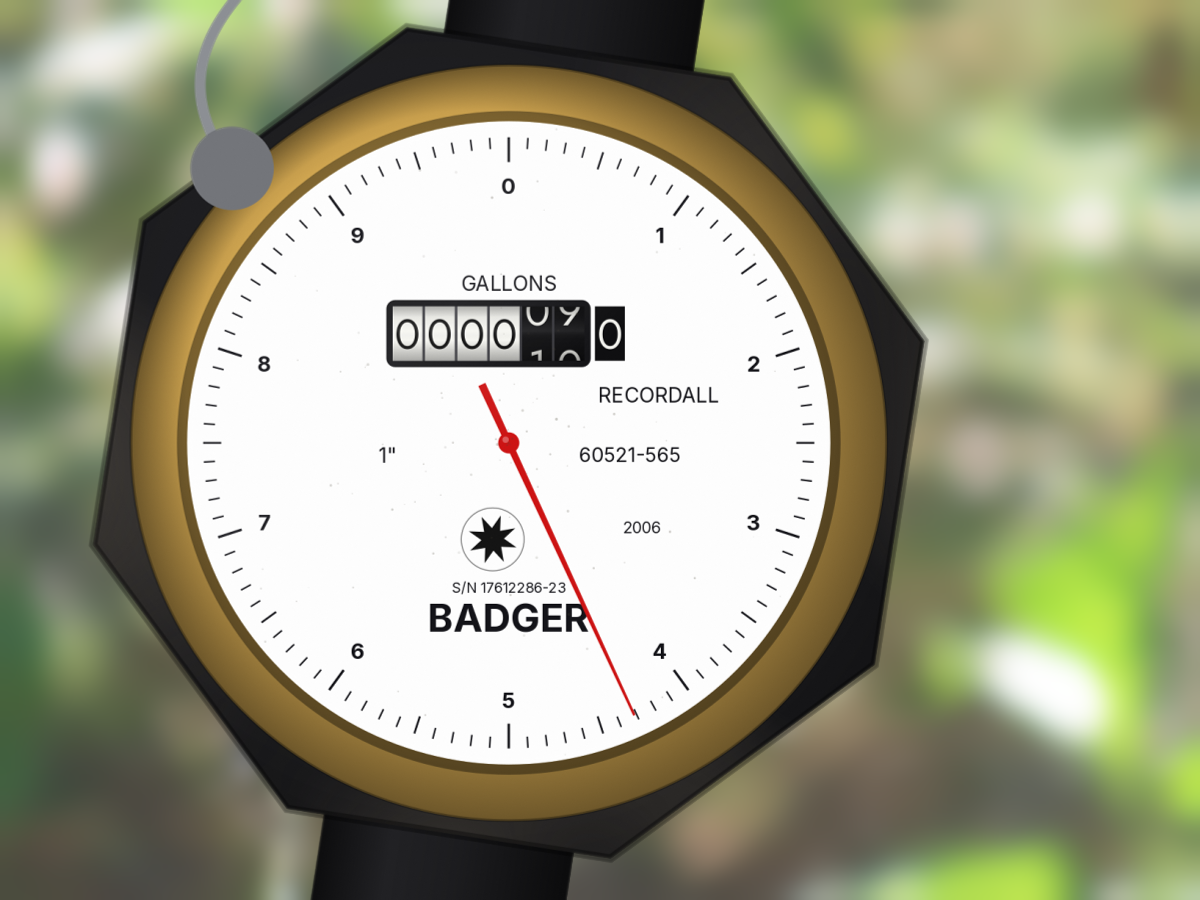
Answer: 94.3gal
